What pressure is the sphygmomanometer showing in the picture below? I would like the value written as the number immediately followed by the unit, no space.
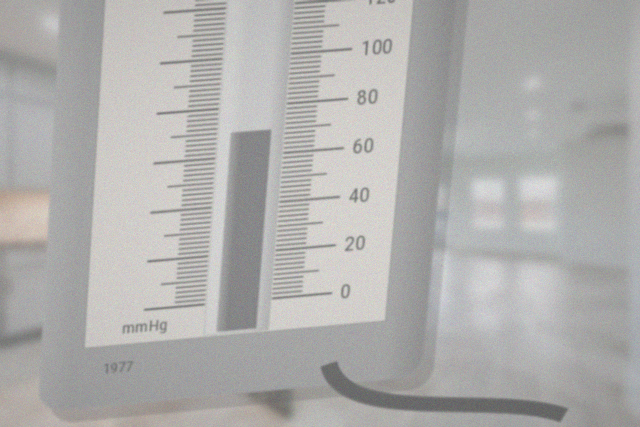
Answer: 70mmHg
